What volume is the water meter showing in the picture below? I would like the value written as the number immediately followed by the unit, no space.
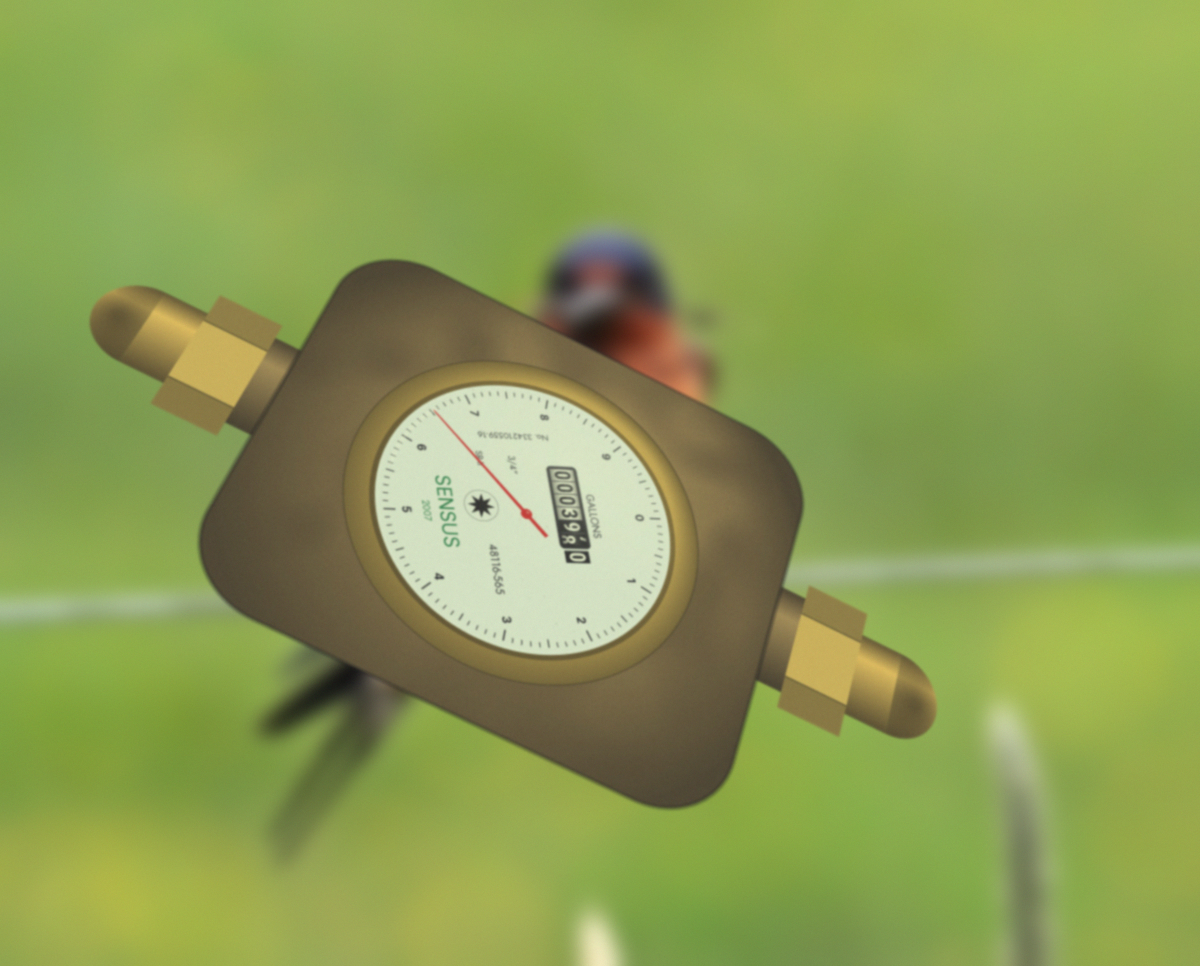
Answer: 3976.5gal
